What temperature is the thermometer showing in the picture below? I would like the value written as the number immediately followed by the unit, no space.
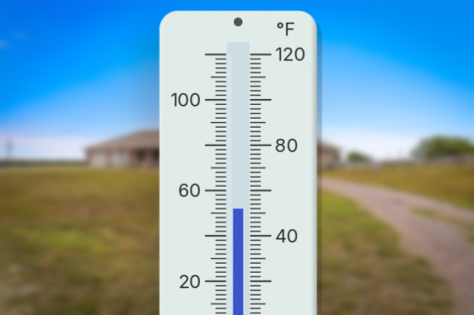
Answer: 52°F
